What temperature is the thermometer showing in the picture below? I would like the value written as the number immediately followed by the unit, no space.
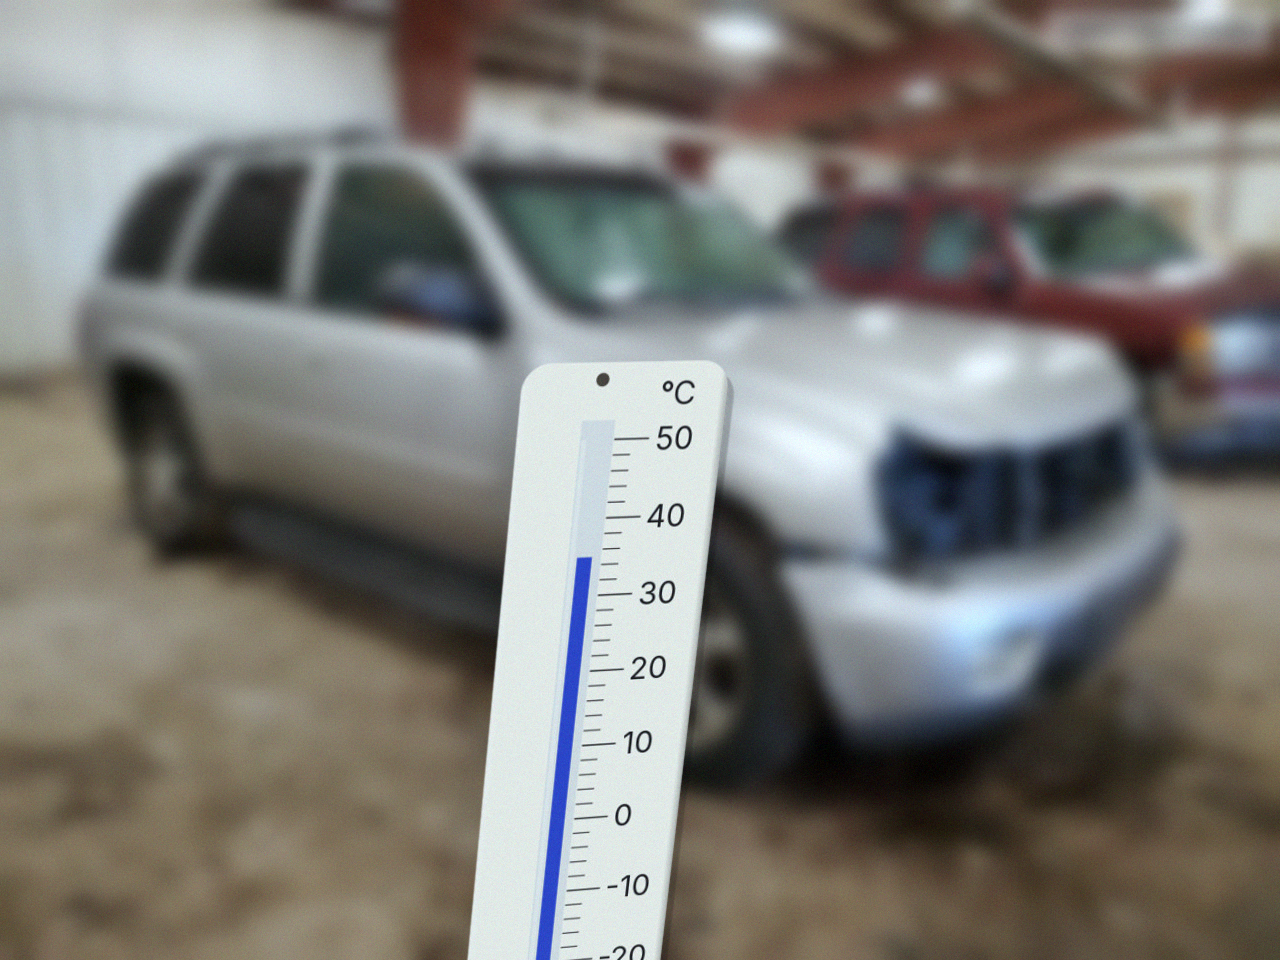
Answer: 35°C
